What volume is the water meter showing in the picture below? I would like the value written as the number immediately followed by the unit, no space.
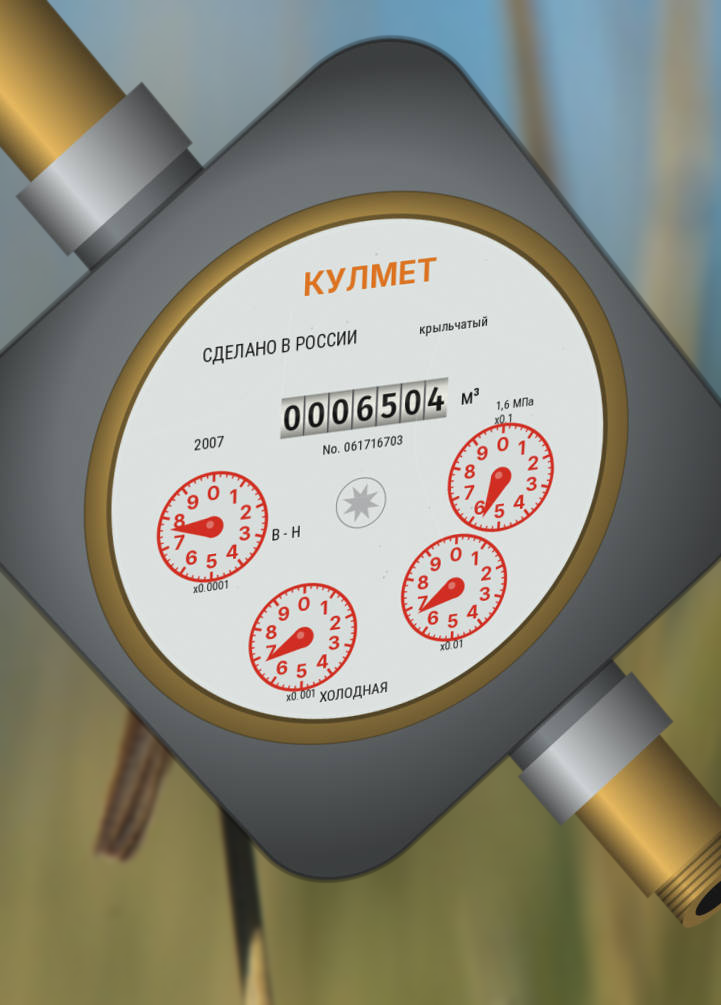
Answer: 6504.5667m³
